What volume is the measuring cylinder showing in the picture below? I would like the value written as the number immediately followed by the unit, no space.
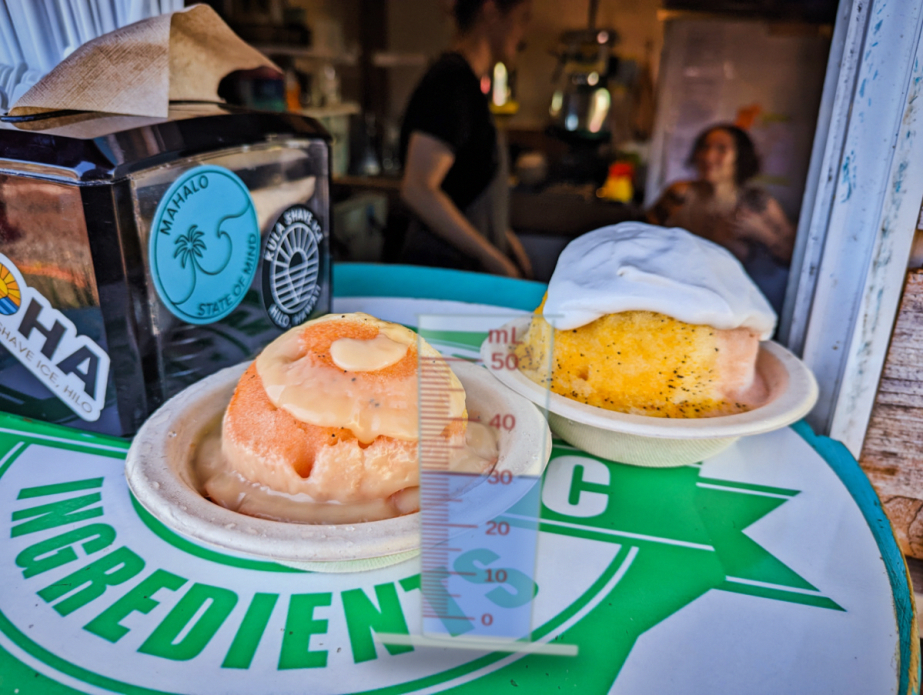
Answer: 30mL
